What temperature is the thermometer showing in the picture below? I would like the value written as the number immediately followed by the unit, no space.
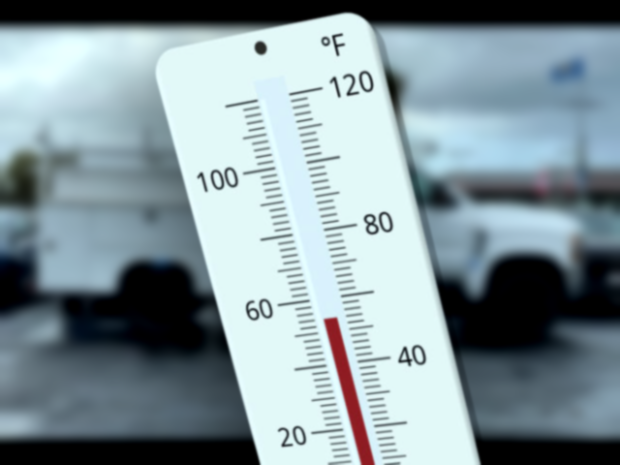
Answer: 54°F
